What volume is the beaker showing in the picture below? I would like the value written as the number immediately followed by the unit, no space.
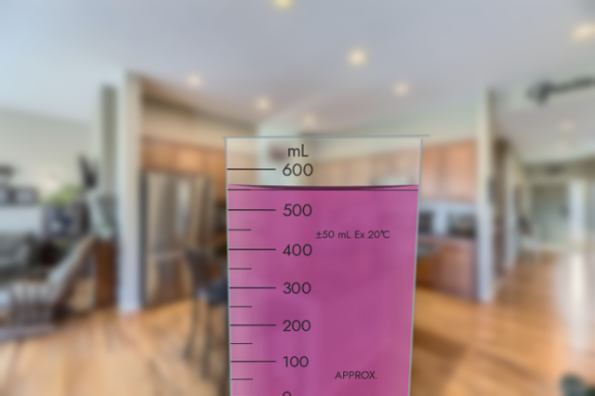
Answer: 550mL
